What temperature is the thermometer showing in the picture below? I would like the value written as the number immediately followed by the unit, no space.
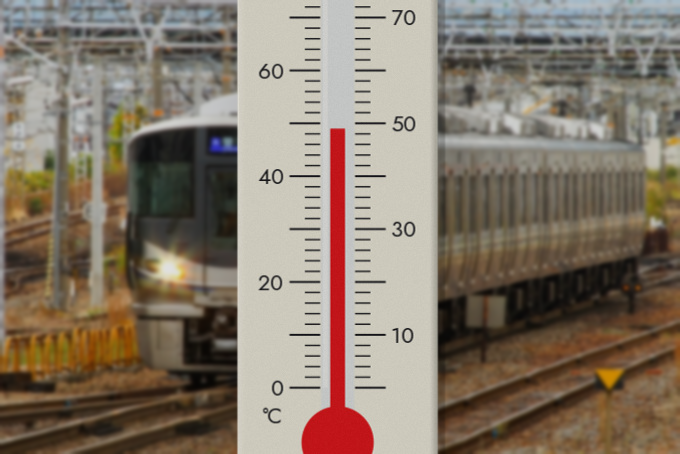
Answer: 49°C
